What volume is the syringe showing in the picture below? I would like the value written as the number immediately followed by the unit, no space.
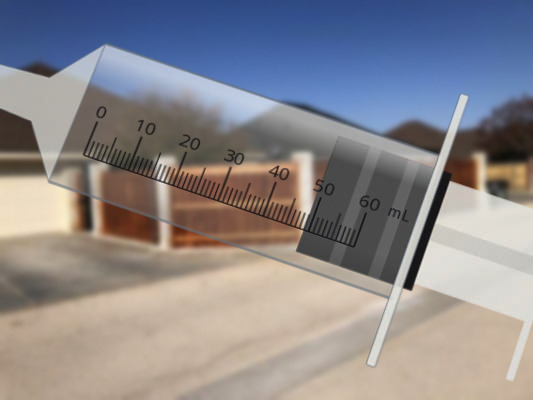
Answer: 49mL
